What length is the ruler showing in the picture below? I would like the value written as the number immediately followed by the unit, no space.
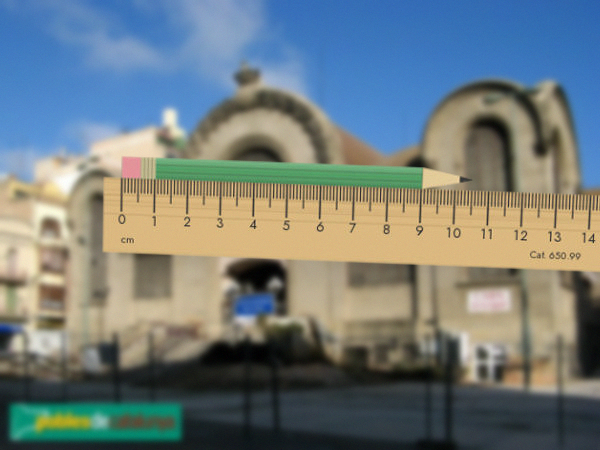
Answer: 10.5cm
